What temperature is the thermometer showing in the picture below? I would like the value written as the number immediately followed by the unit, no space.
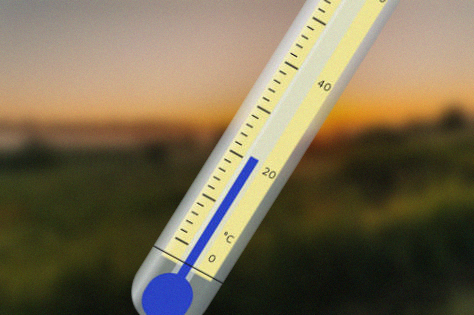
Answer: 21°C
